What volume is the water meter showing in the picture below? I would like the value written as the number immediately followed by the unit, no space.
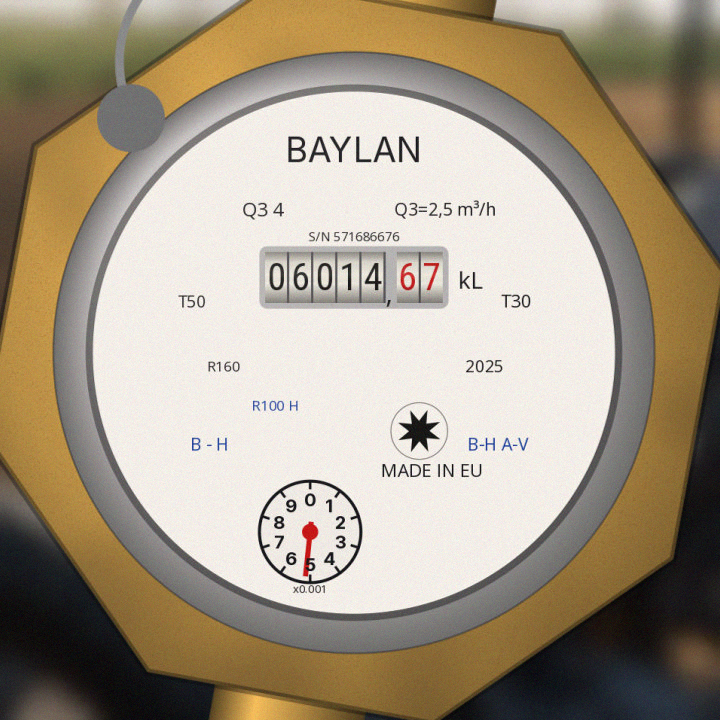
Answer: 6014.675kL
